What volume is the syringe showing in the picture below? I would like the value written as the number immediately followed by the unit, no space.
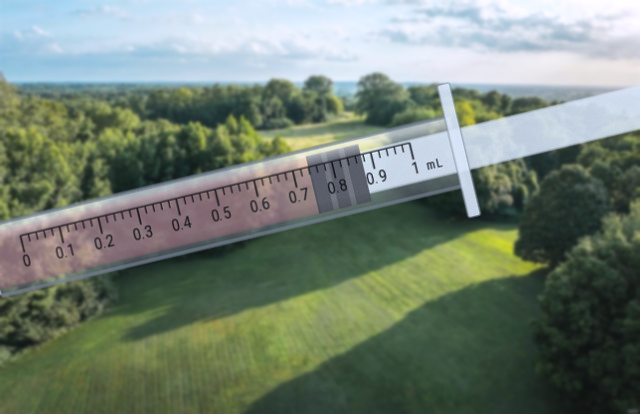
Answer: 0.74mL
